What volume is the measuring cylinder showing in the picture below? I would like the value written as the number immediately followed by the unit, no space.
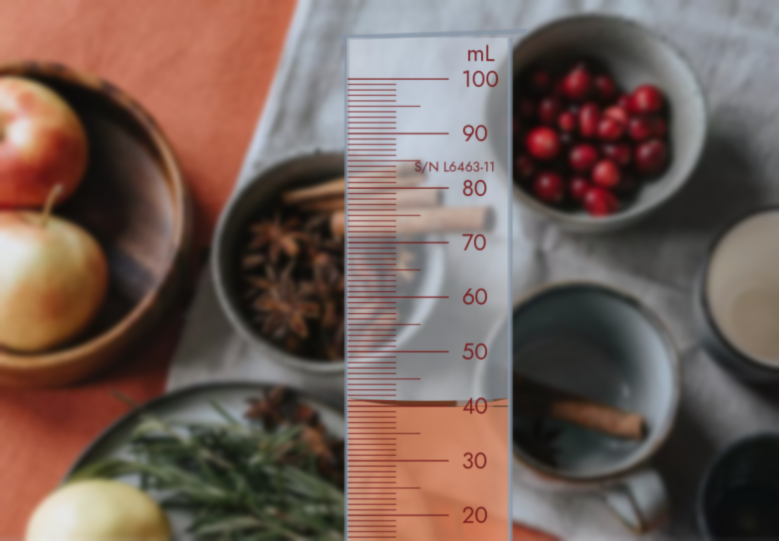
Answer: 40mL
